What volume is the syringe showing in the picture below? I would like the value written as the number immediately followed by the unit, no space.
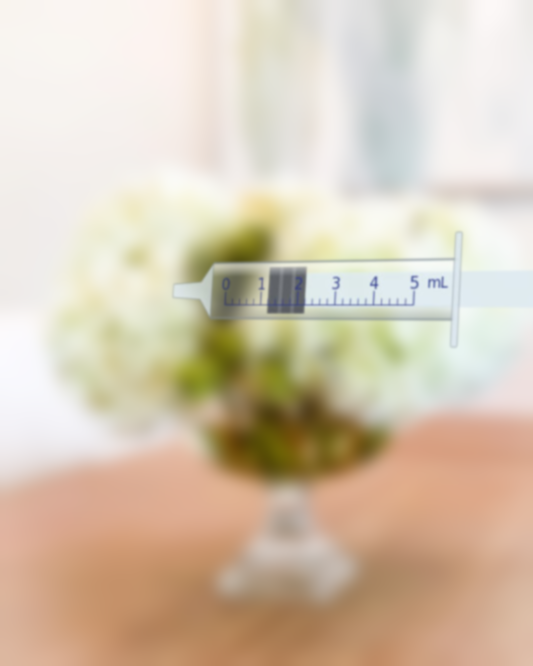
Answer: 1.2mL
